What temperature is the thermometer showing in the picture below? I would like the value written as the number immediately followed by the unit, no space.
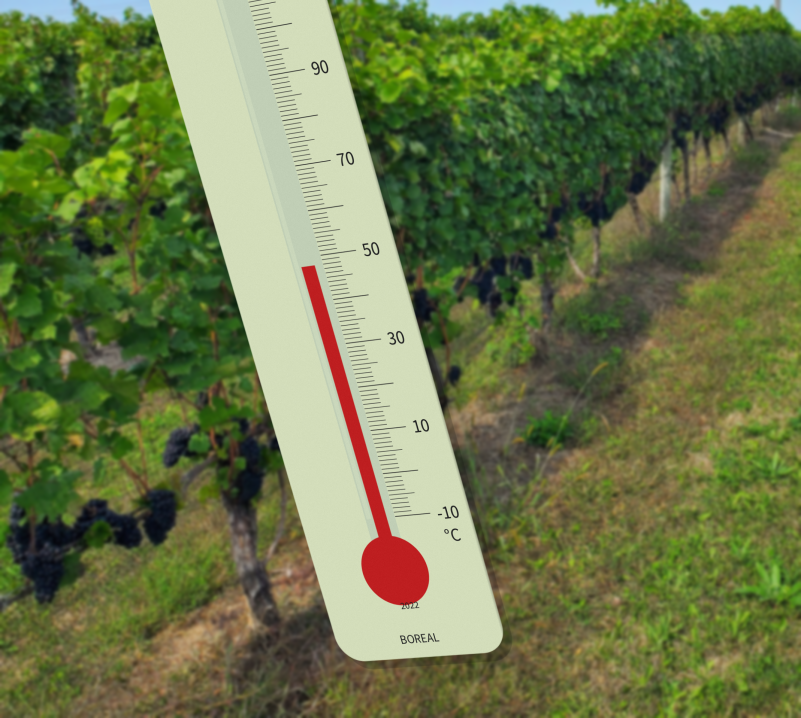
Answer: 48°C
